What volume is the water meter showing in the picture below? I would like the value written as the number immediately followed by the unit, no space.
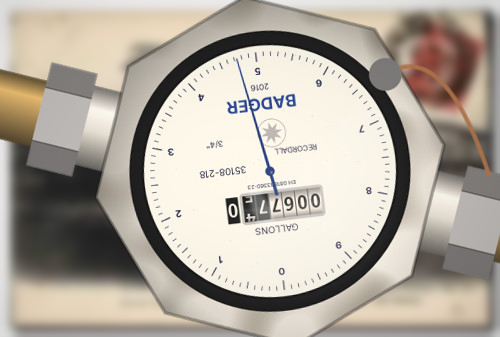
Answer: 67744.7gal
